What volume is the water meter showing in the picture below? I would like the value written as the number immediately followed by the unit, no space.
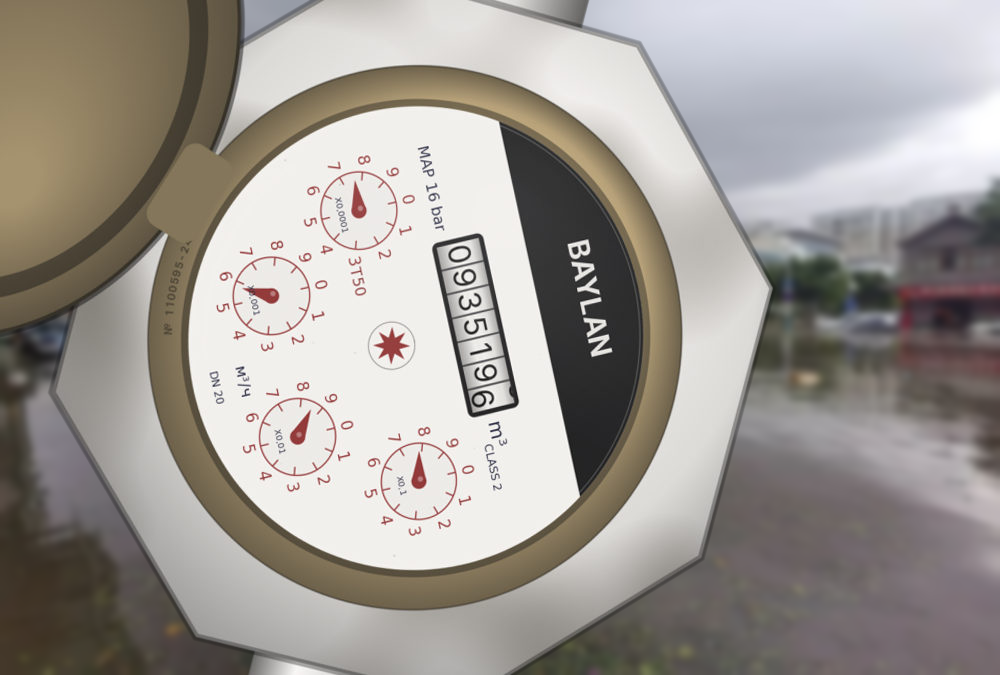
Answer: 935195.7857m³
